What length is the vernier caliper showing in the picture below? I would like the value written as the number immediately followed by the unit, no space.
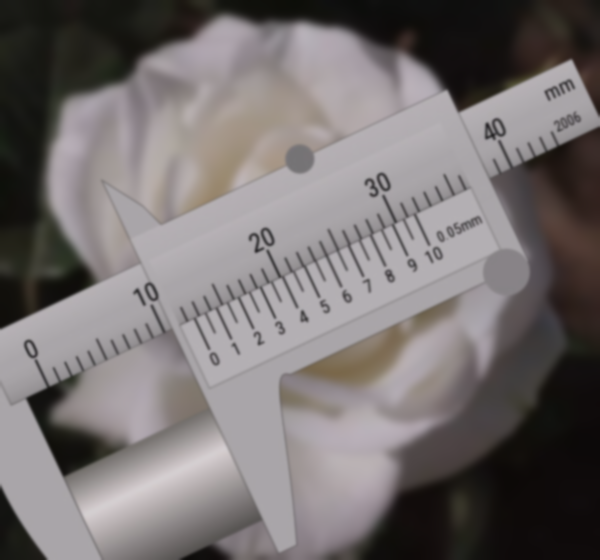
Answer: 12.6mm
